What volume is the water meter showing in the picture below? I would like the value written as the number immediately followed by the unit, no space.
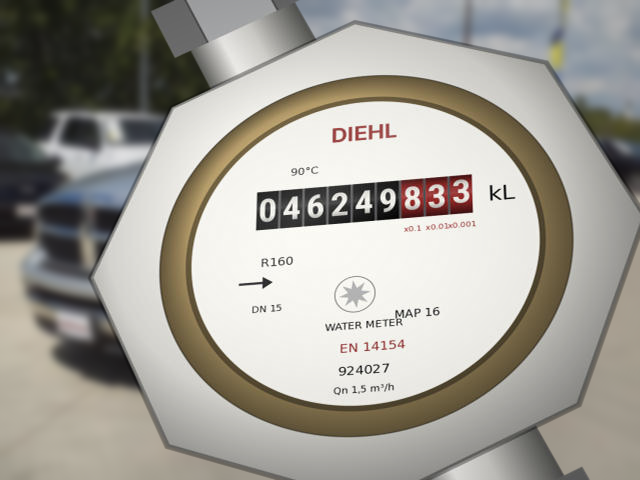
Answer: 46249.833kL
